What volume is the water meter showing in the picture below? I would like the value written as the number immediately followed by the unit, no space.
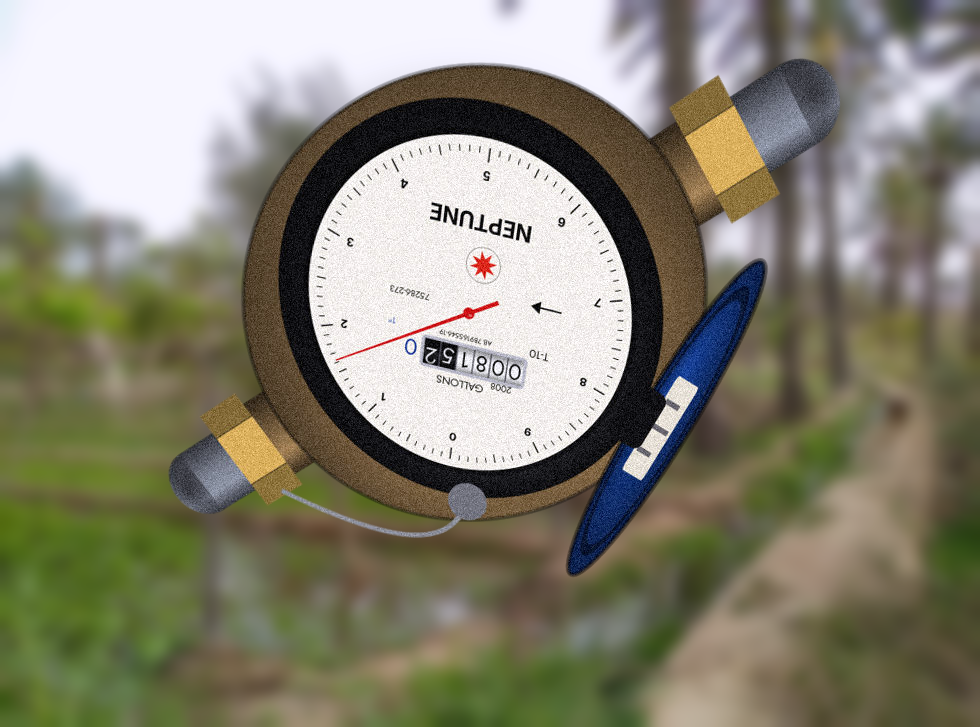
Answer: 81521.6gal
